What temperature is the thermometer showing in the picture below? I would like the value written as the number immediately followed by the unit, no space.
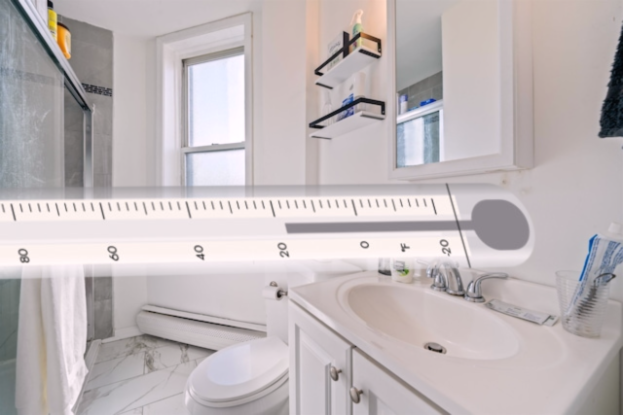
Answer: 18°F
